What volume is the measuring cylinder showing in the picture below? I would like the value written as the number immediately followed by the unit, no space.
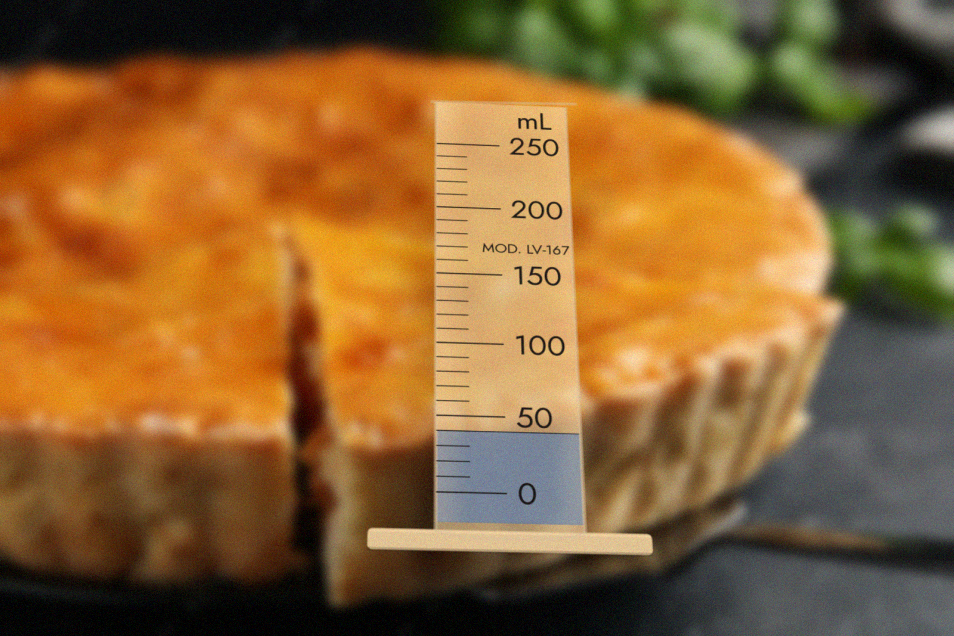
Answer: 40mL
